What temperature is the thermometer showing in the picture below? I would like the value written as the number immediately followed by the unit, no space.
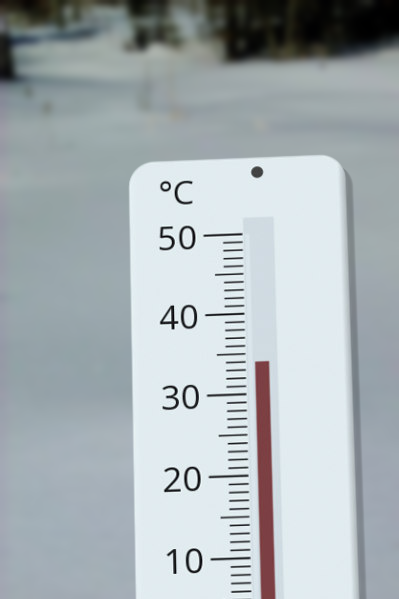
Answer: 34°C
